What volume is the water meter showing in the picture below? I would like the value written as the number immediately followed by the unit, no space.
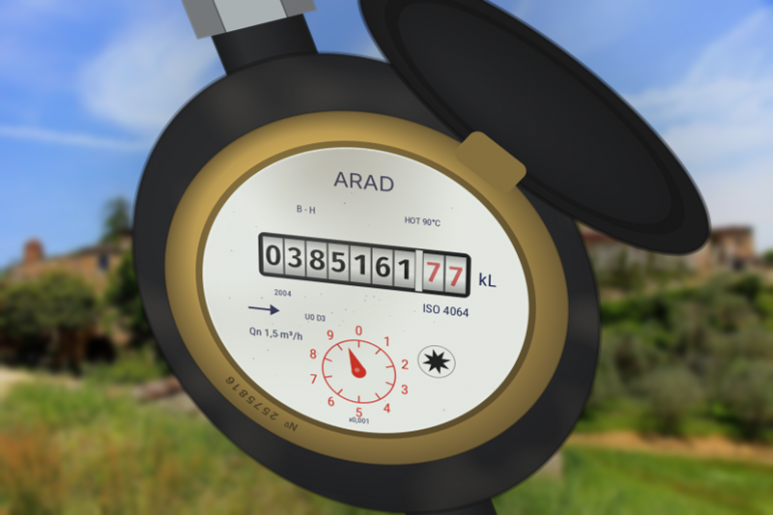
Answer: 385161.769kL
